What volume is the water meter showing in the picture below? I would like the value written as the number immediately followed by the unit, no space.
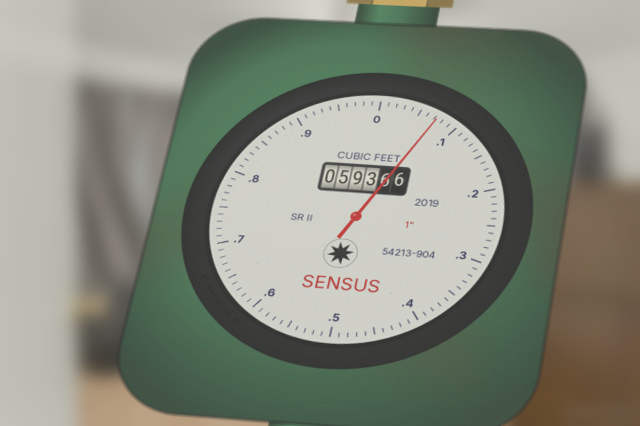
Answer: 59366.07ft³
